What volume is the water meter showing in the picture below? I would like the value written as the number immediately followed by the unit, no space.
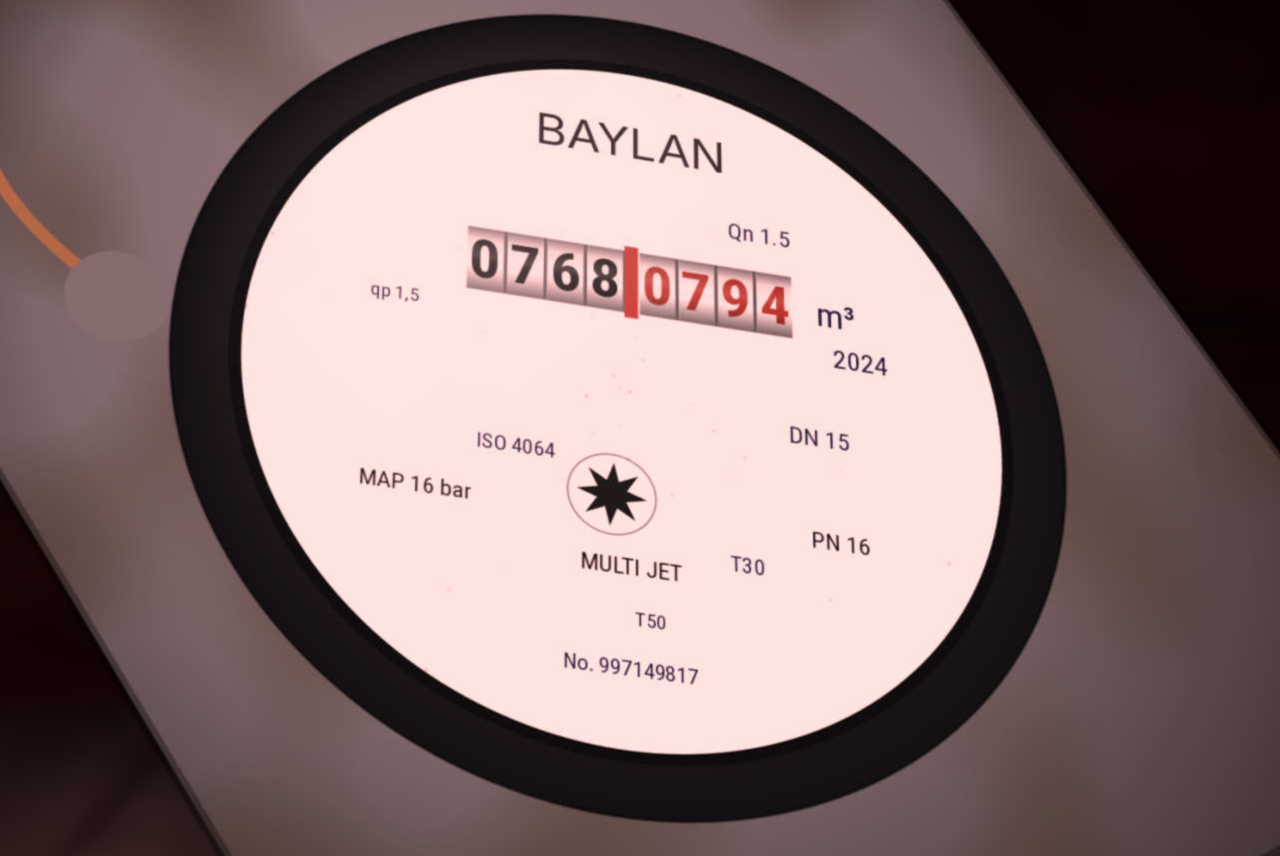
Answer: 768.0794m³
